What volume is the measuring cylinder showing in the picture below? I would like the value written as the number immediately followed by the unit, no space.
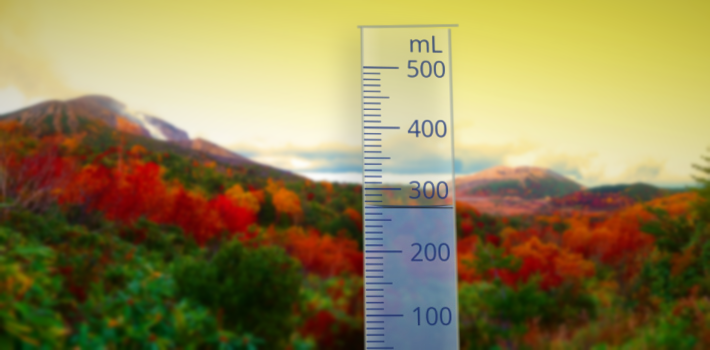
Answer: 270mL
